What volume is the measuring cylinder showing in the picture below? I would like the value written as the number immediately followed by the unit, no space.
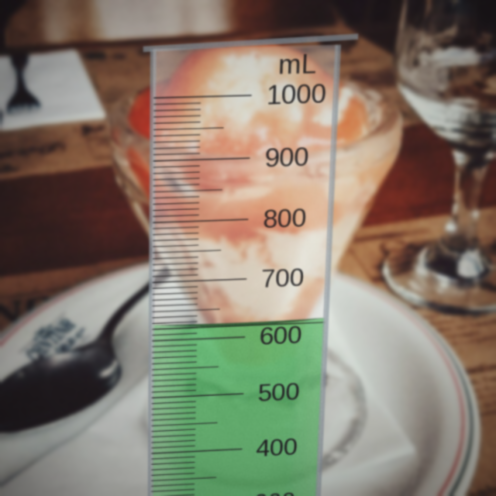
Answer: 620mL
